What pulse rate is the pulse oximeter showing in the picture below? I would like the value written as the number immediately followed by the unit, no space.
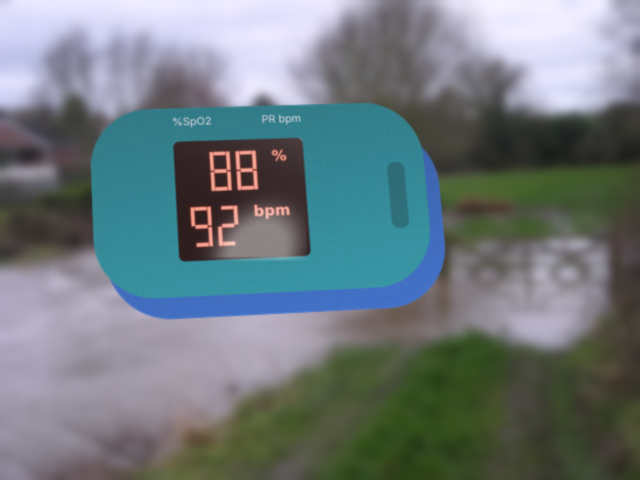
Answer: 92bpm
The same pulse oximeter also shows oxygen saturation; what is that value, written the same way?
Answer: 88%
